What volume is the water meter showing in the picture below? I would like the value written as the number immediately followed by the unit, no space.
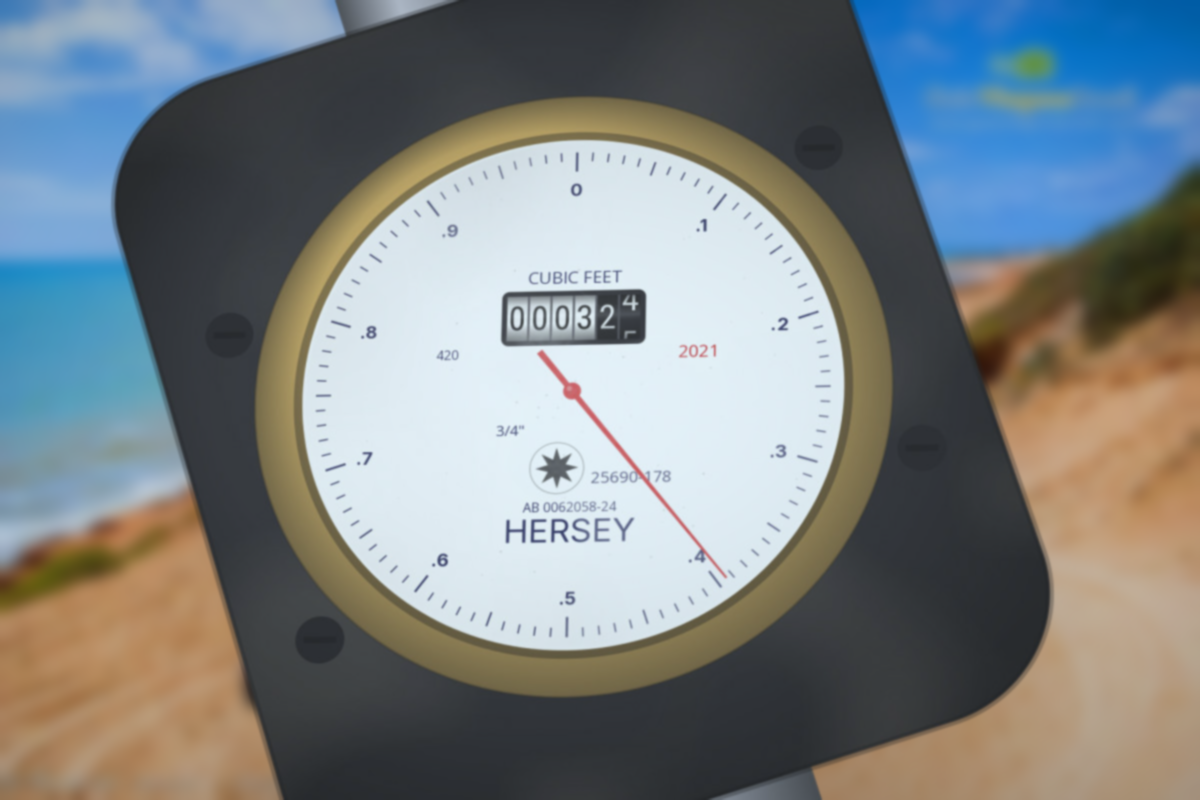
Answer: 324.39ft³
